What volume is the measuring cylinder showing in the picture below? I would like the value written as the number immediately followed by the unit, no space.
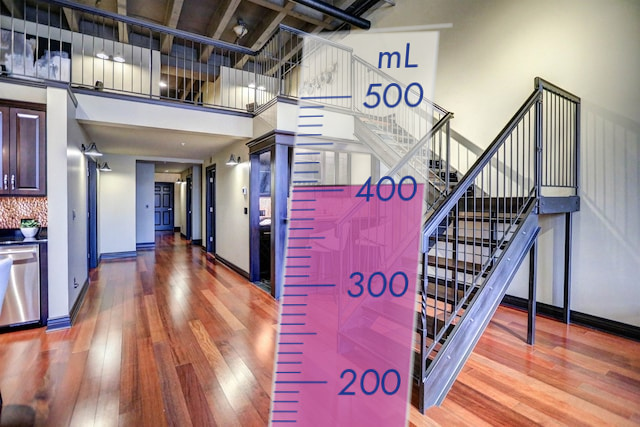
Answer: 405mL
